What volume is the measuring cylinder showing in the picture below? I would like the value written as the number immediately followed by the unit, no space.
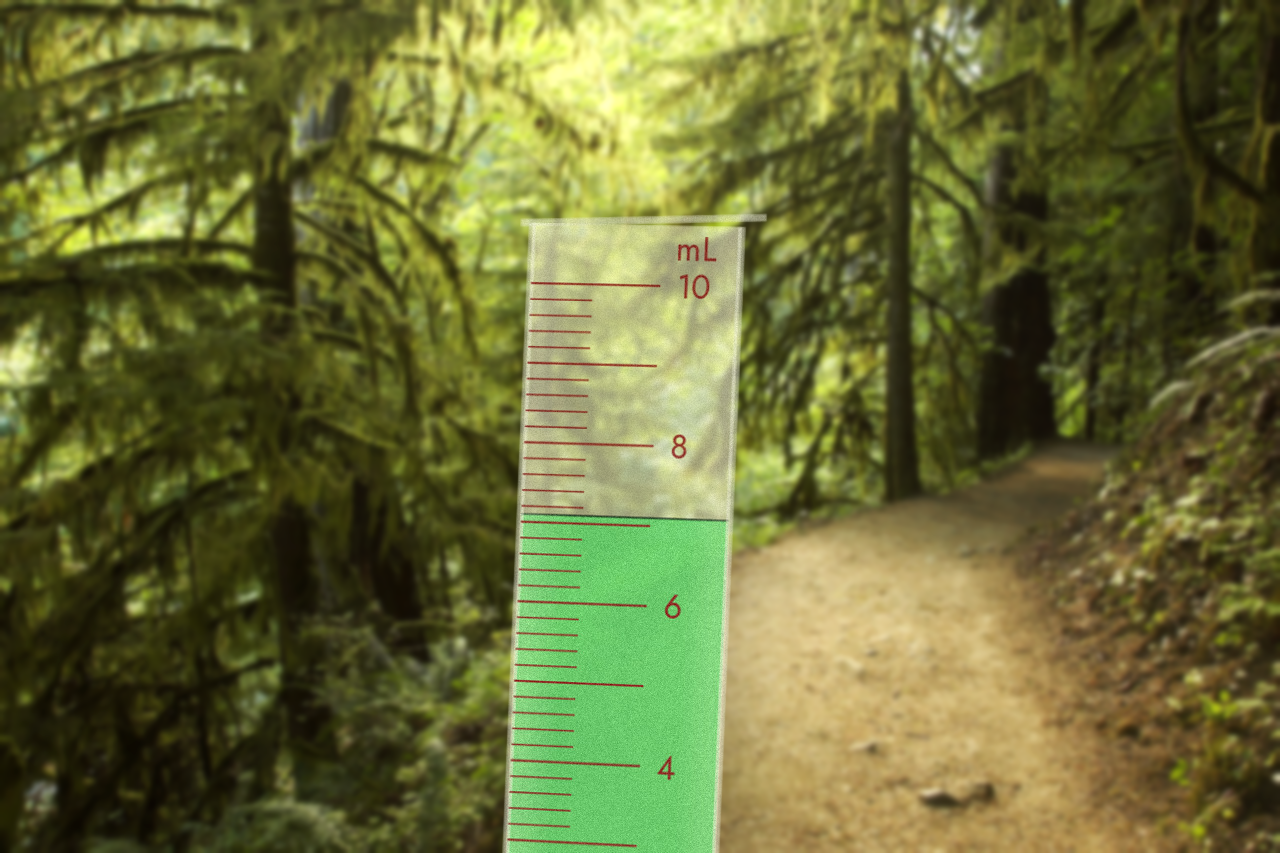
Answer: 7.1mL
